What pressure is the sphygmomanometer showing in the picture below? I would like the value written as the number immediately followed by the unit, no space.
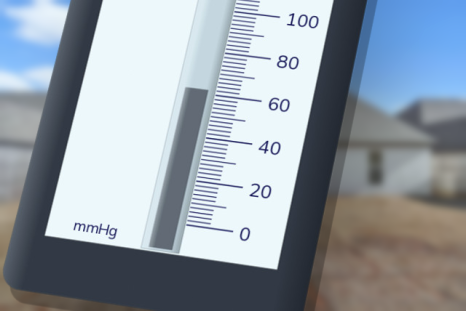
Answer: 62mmHg
